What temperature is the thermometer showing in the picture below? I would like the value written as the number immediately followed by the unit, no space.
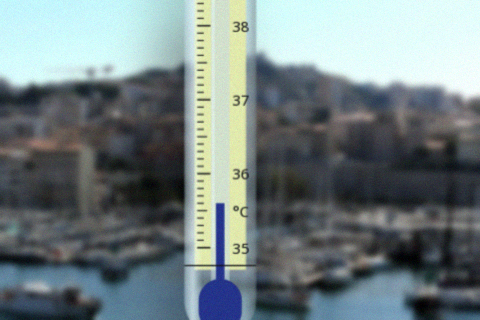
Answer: 35.6°C
